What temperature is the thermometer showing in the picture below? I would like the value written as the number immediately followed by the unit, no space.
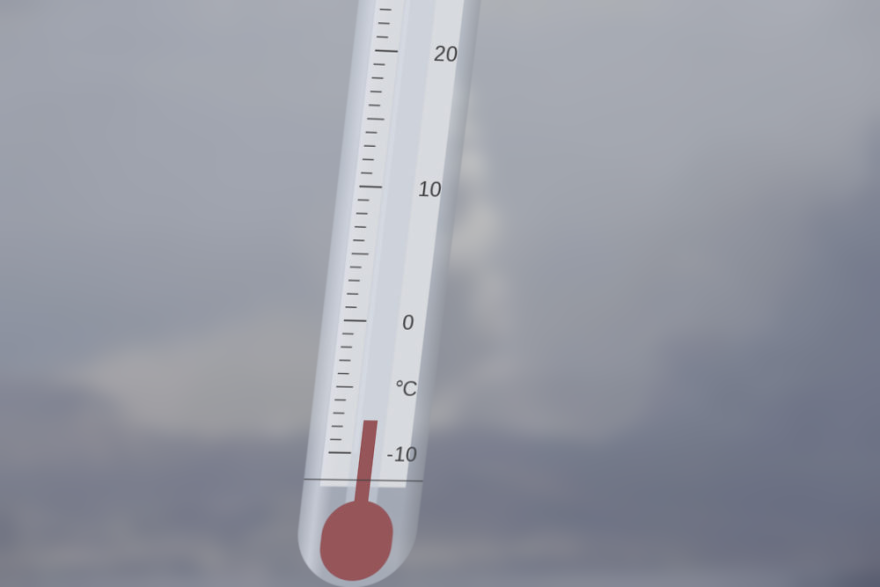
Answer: -7.5°C
